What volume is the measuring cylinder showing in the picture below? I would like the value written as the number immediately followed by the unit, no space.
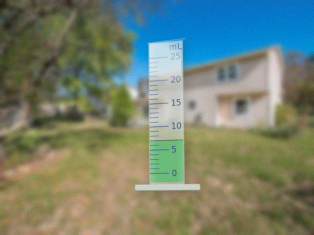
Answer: 7mL
